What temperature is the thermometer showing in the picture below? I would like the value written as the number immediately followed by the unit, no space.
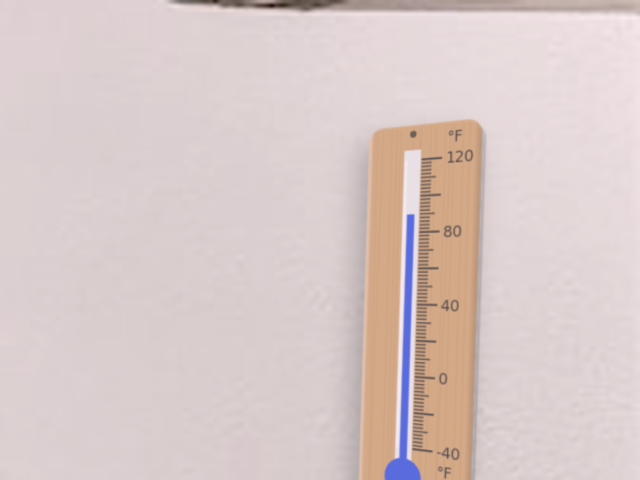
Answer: 90°F
